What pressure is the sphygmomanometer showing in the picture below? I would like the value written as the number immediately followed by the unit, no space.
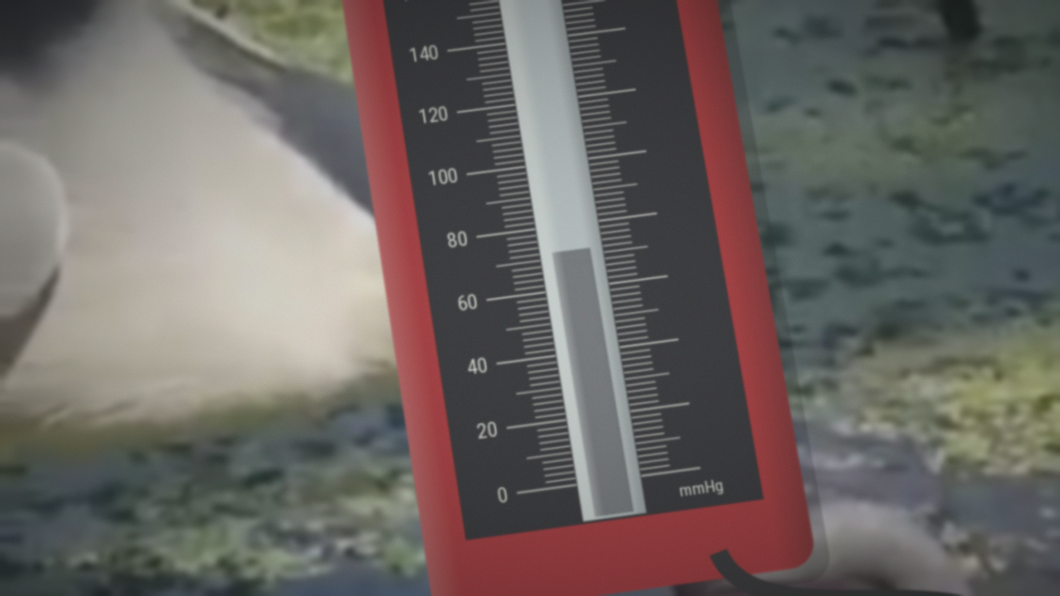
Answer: 72mmHg
